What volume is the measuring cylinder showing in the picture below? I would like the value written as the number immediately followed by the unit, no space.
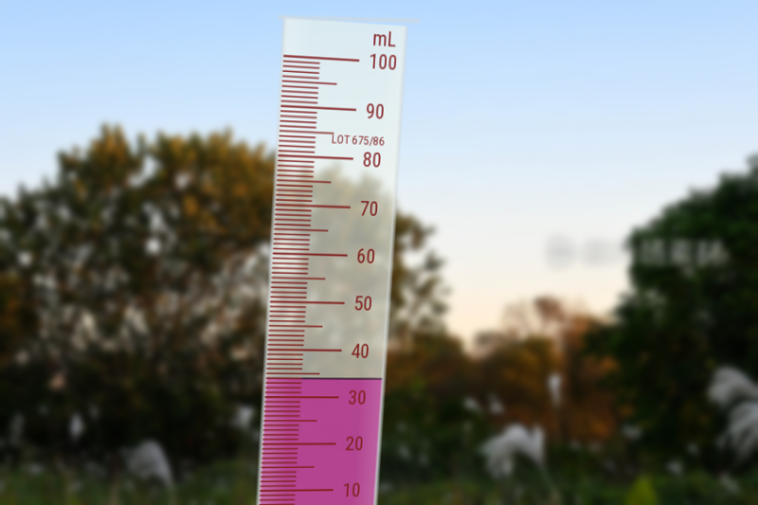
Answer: 34mL
